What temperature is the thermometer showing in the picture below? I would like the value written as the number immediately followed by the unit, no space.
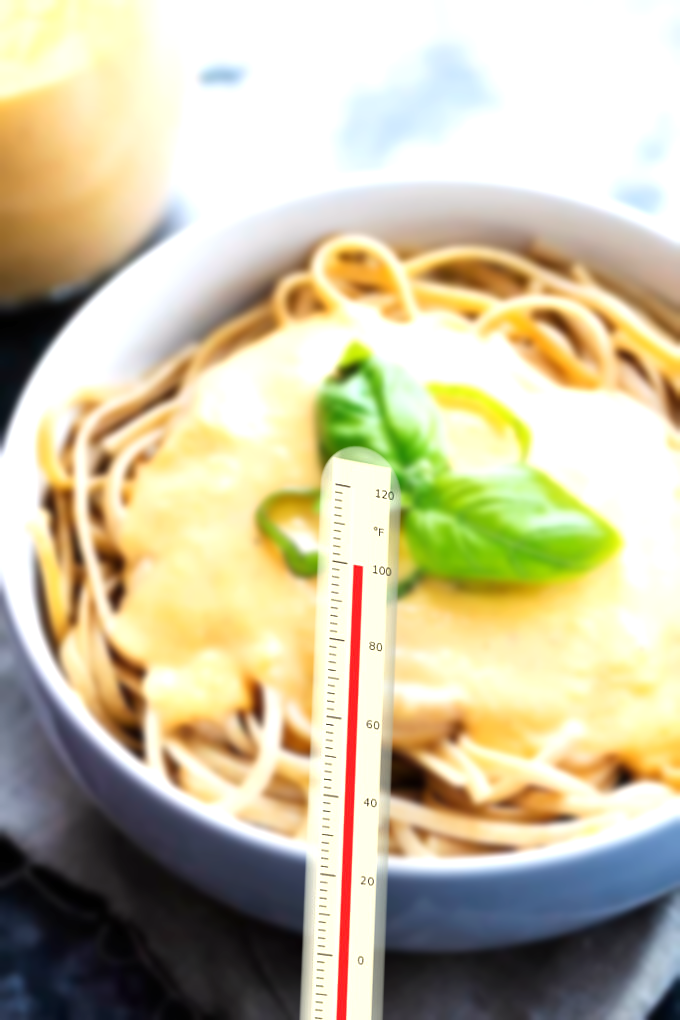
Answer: 100°F
